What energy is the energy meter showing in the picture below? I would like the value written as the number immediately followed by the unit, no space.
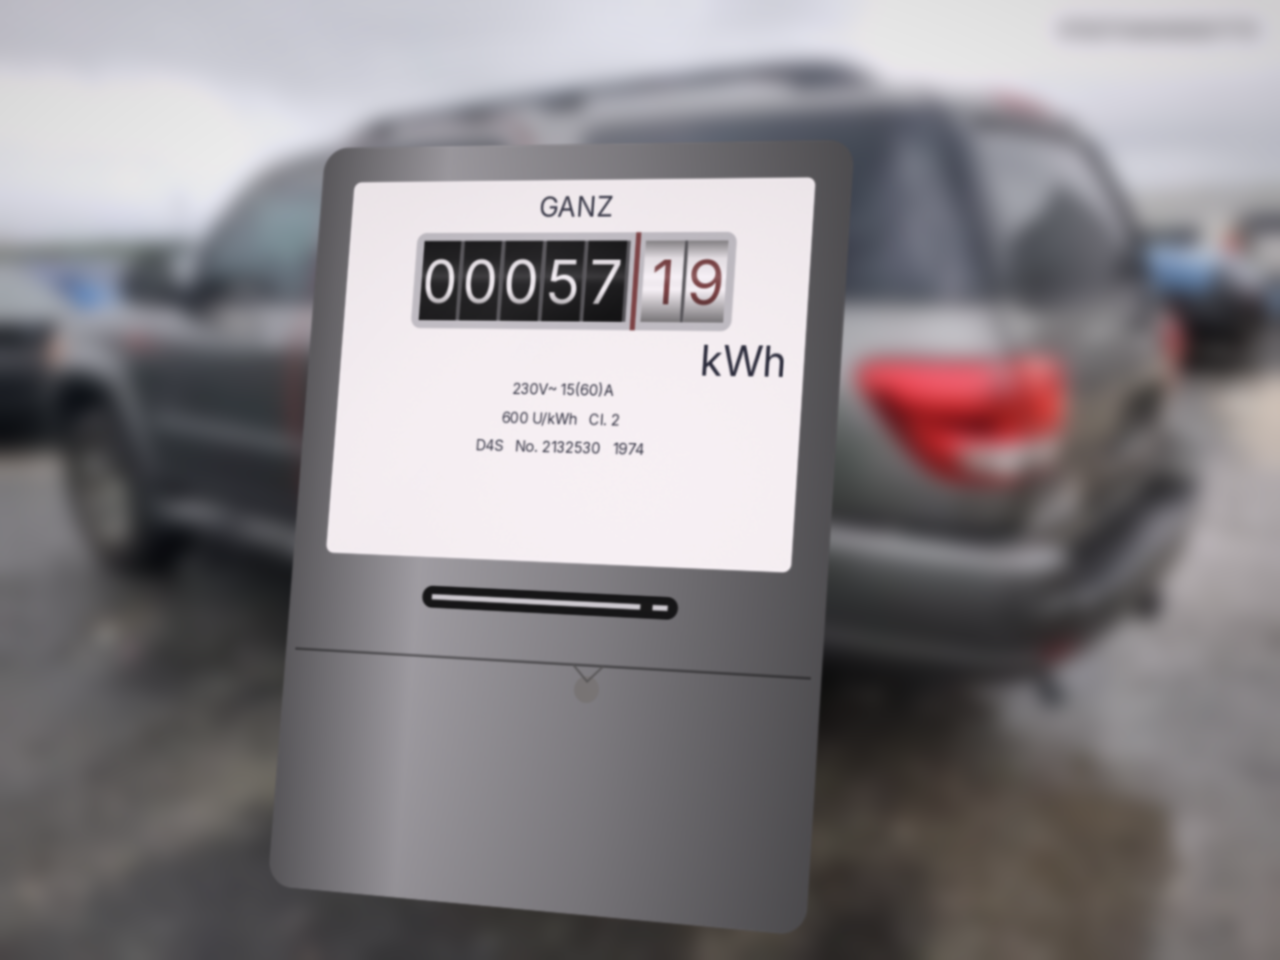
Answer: 57.19kWh
